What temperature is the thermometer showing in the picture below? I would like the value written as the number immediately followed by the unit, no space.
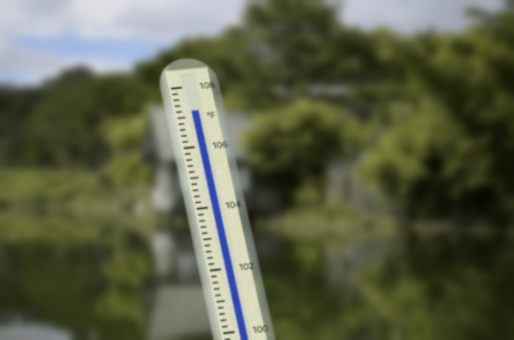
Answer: 107.2°F
